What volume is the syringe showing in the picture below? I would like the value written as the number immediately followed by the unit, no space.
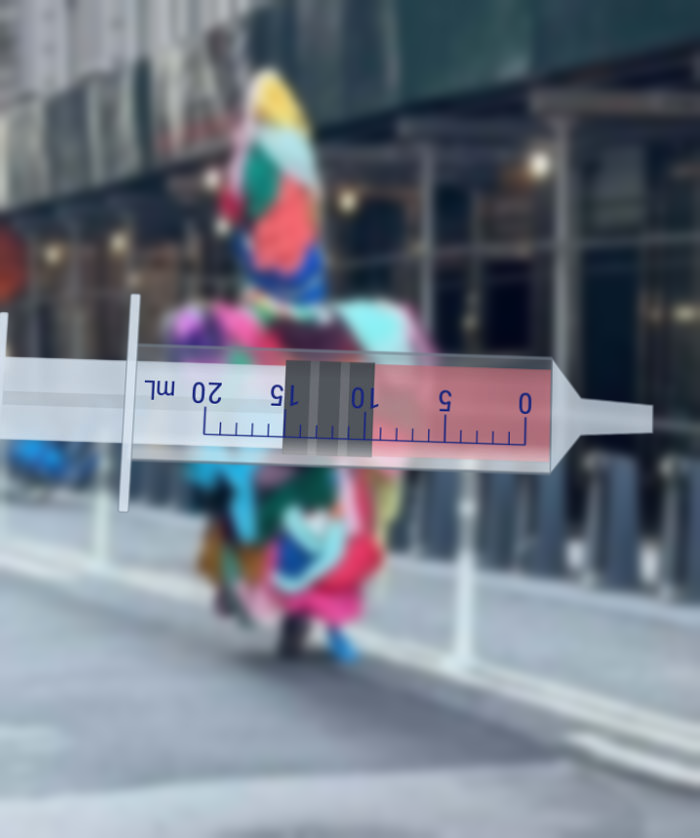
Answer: 9.5mL
